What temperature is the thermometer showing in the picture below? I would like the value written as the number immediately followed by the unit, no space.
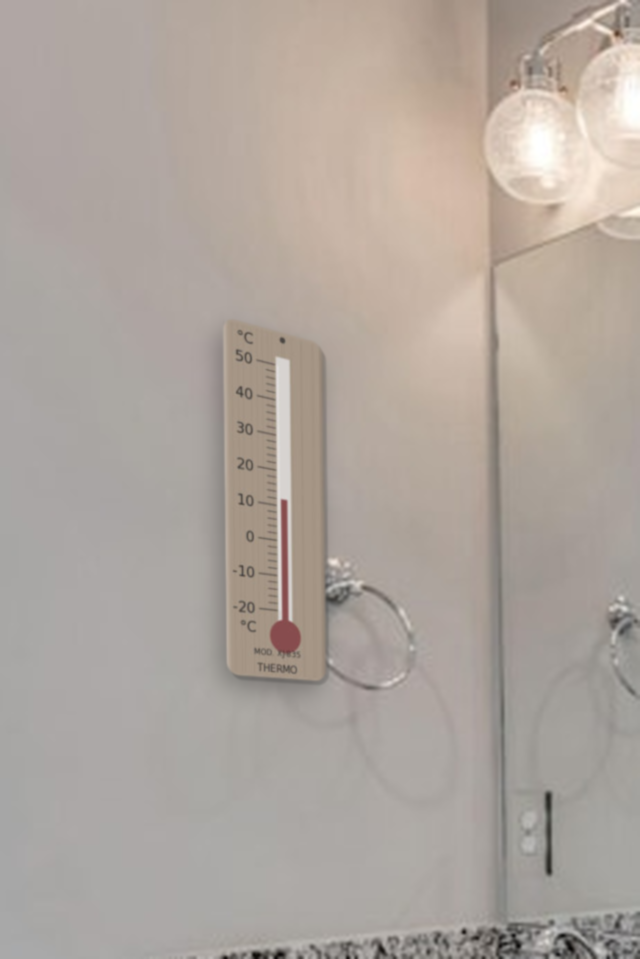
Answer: 12°C
